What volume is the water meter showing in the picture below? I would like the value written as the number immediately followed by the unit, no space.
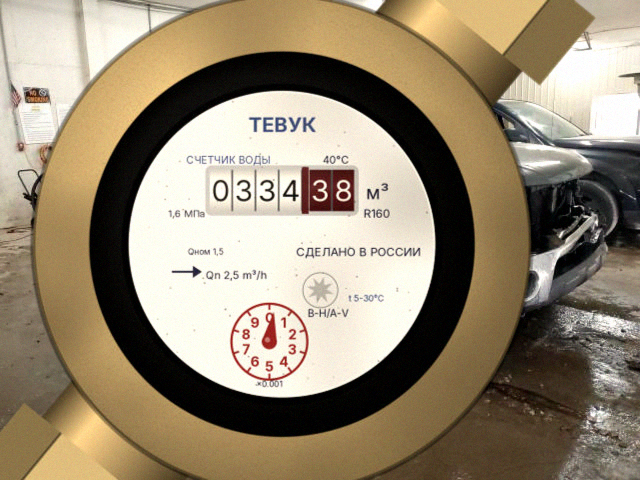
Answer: 334.380m³
